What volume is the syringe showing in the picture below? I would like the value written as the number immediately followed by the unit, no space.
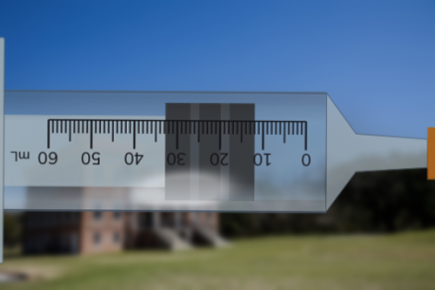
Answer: 12mL
